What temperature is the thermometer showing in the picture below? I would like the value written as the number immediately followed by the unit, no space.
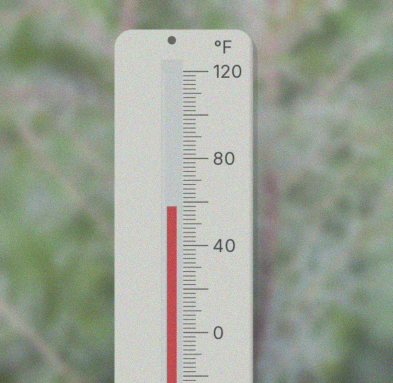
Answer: 58°F
